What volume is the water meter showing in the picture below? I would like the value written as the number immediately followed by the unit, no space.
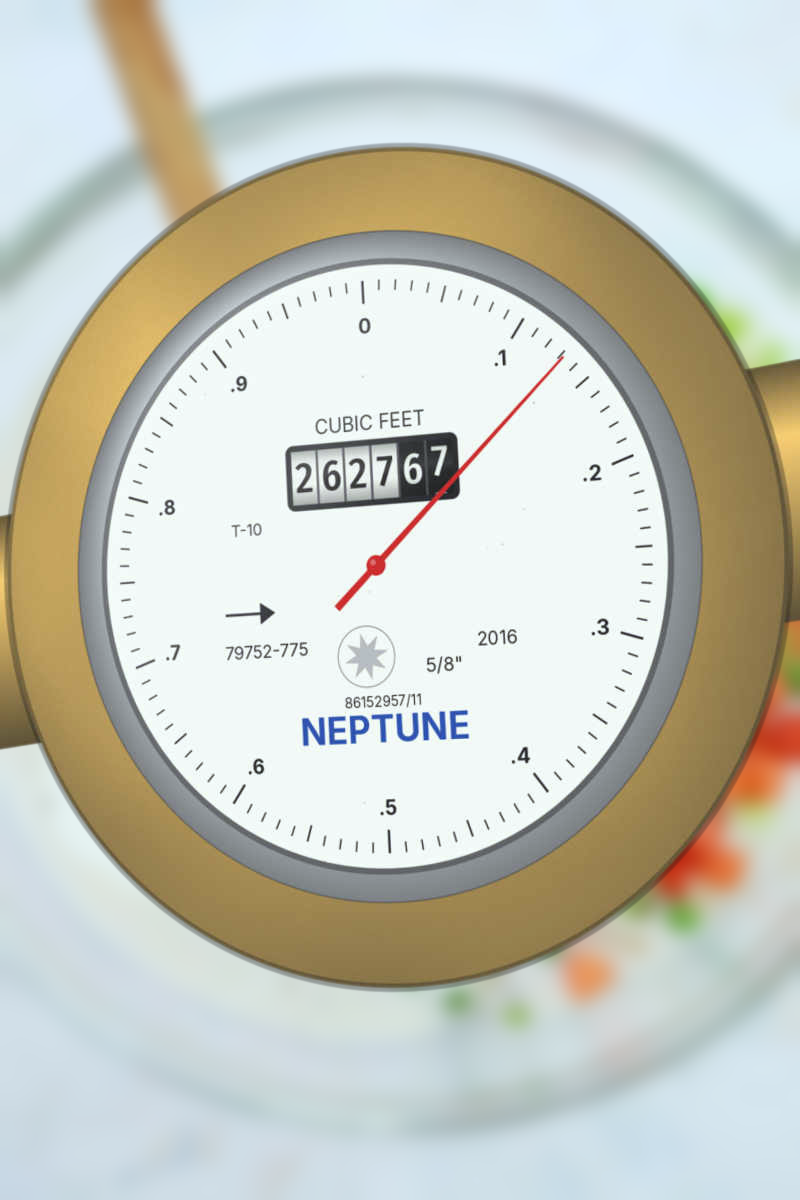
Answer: 262767.13ft³
